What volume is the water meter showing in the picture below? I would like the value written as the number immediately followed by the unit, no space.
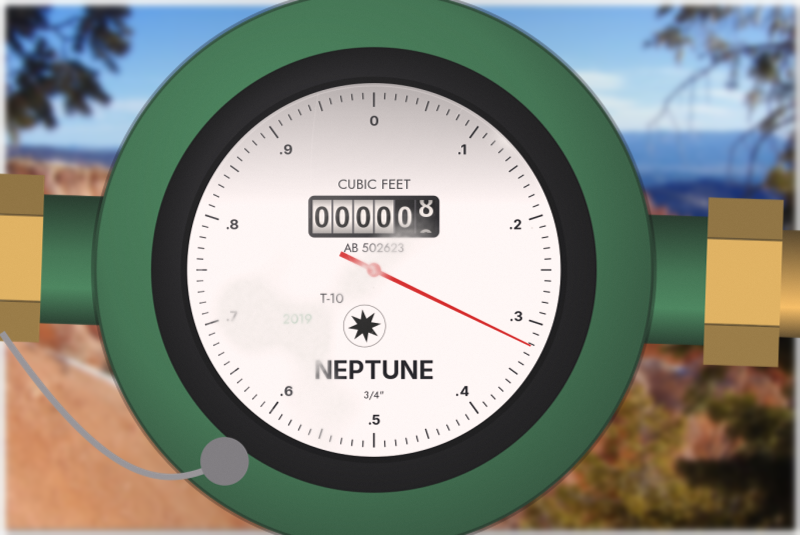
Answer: 8.32ft³
